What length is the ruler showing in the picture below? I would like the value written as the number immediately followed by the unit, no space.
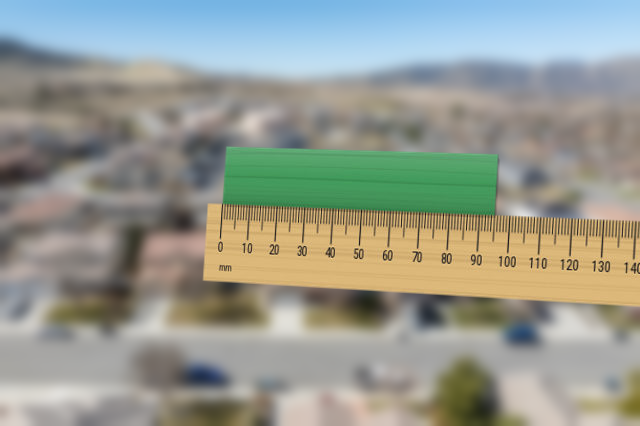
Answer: 95mm
